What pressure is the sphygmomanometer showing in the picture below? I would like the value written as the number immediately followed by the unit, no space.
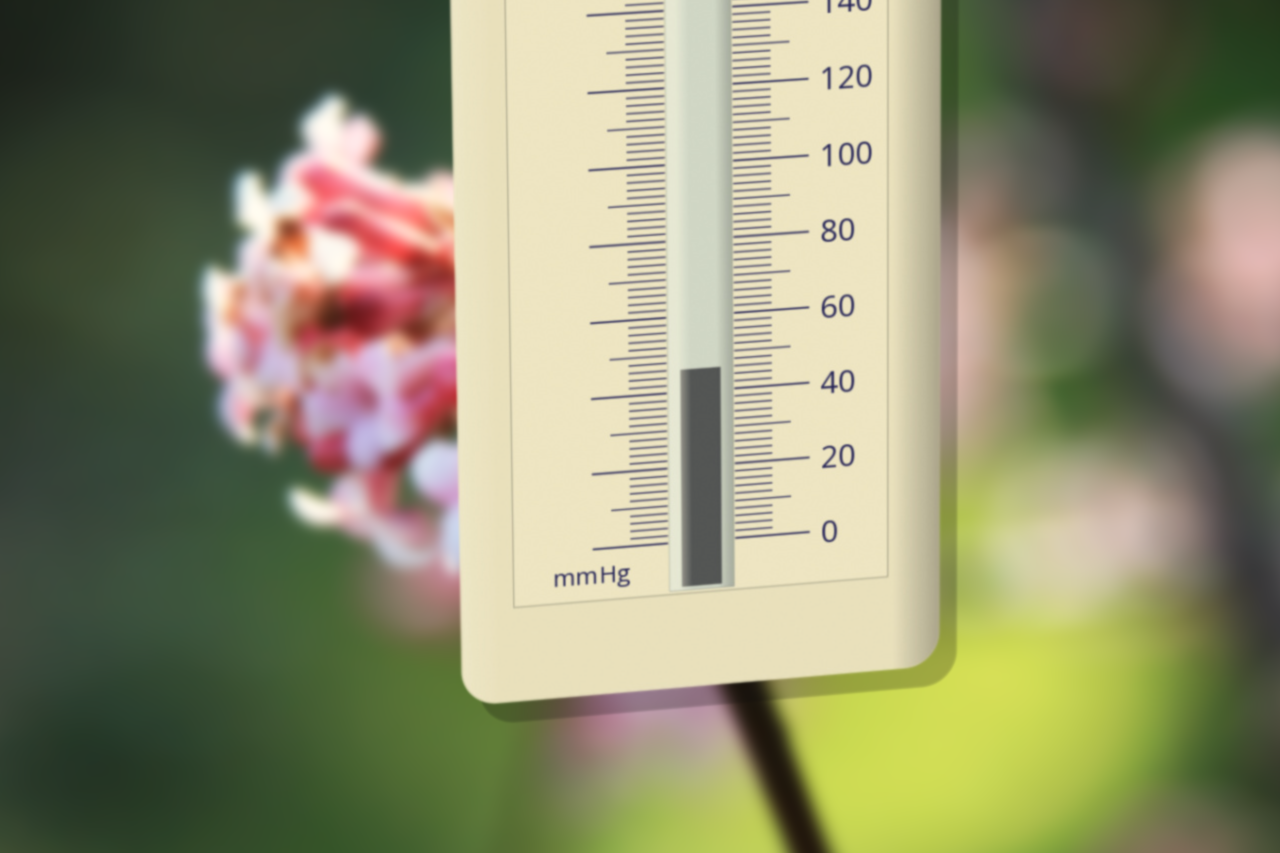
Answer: 46mmHg
